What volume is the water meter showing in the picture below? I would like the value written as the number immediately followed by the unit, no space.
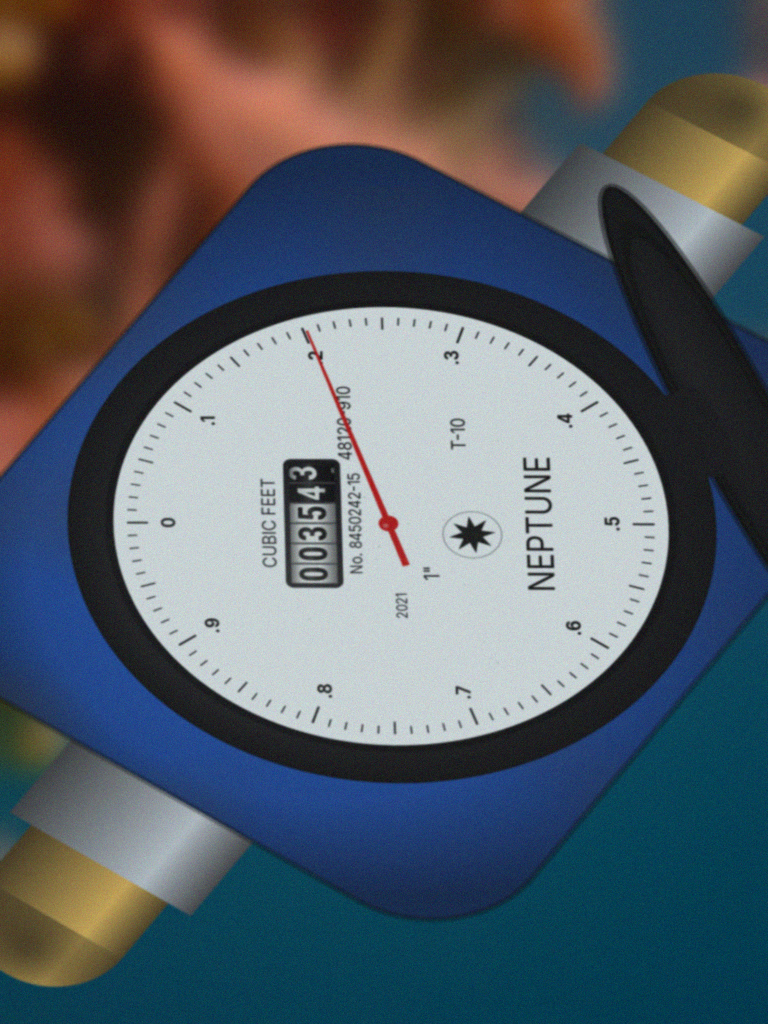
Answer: 3543.20ft³
